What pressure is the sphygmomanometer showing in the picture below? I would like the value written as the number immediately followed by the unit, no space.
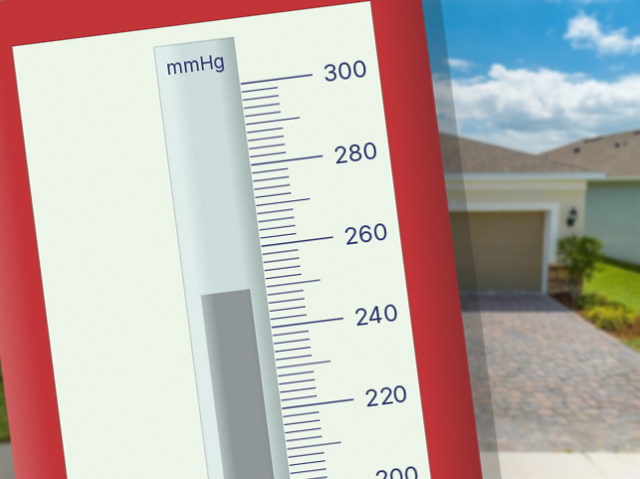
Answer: 250mmHg
